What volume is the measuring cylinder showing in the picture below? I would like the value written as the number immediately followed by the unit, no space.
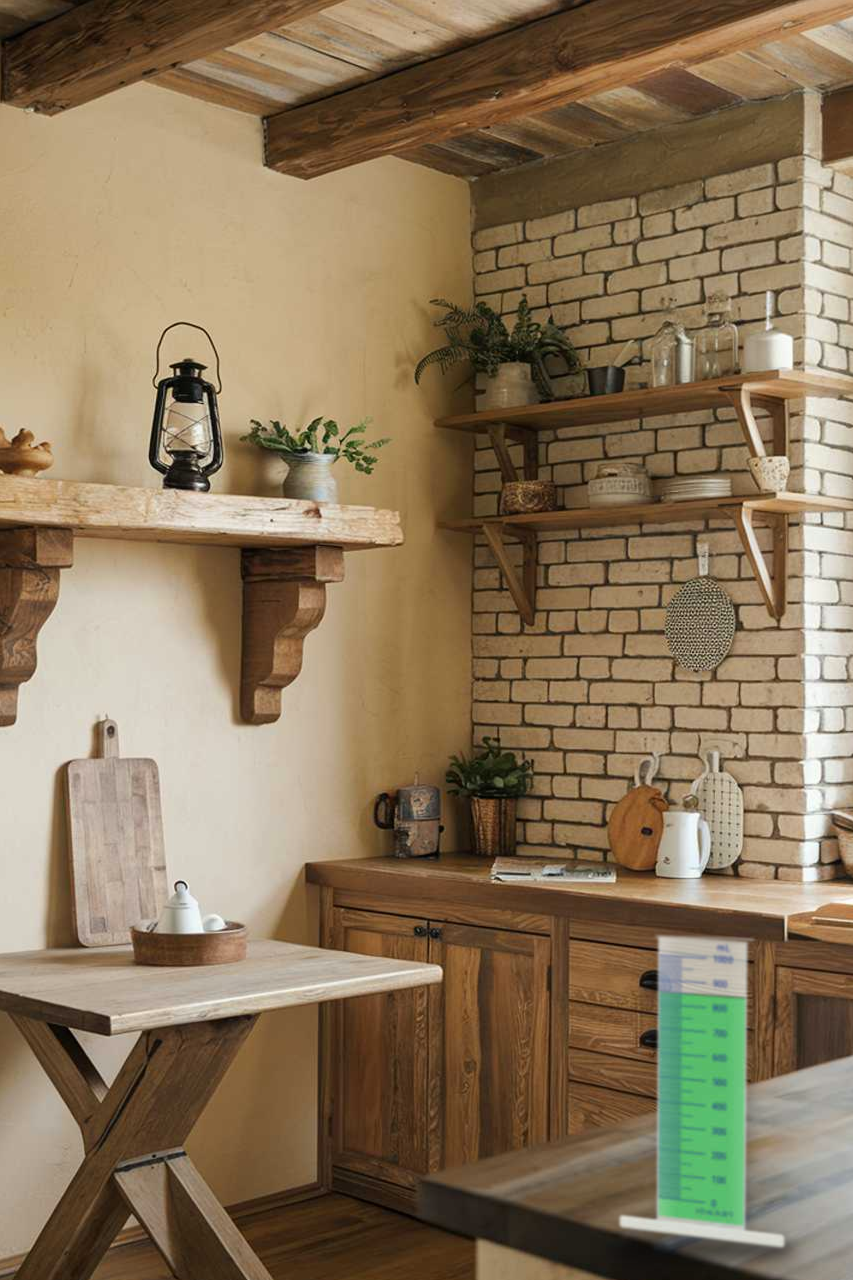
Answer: 850mL
